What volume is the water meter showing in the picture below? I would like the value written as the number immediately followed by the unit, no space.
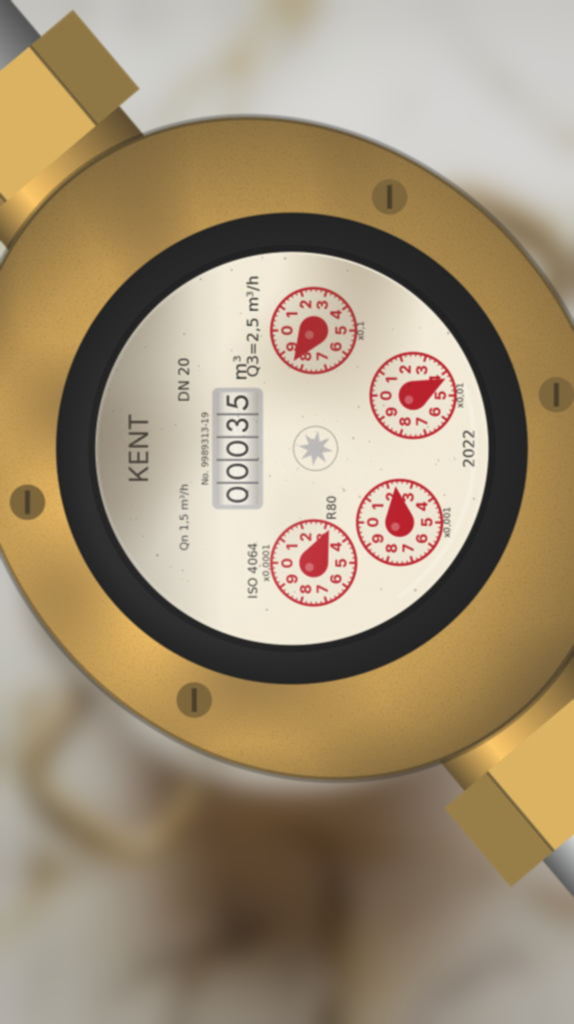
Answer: 35.8423m³
